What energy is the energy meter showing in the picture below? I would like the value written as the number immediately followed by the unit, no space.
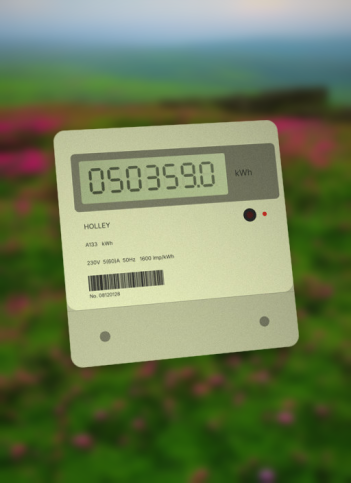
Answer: 50359.0kWh
